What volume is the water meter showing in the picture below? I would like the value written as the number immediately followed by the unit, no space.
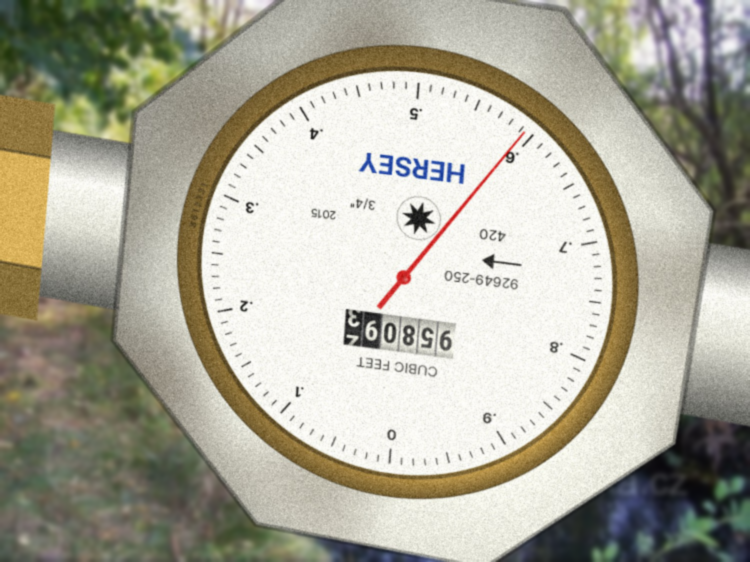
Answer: 958092.59ft³
